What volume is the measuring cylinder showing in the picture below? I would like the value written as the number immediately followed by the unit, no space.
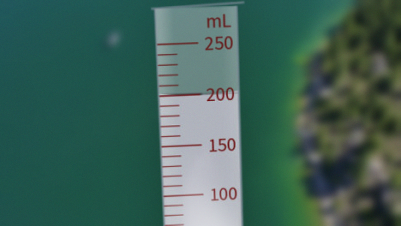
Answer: 200mL
